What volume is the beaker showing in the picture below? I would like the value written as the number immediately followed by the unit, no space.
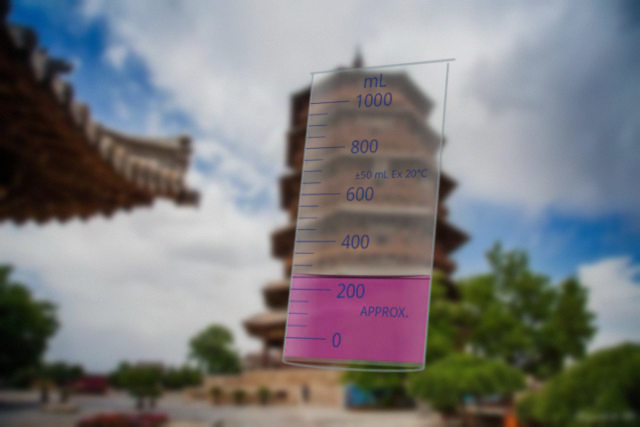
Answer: 250mL
